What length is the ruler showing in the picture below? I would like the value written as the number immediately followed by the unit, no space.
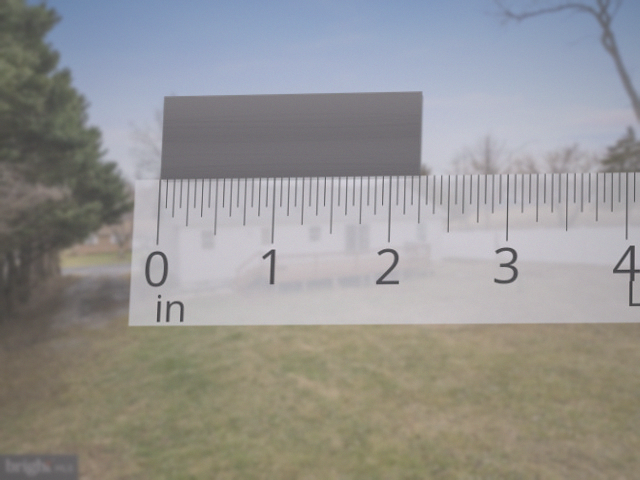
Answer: 2.25in
